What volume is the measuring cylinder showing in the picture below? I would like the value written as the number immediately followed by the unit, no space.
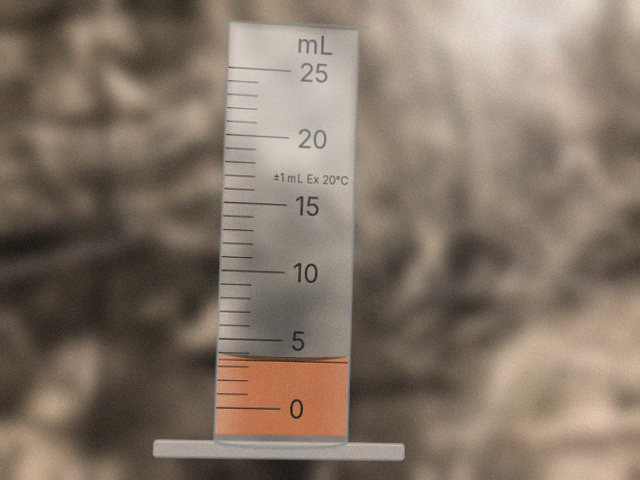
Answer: 3.5mL
